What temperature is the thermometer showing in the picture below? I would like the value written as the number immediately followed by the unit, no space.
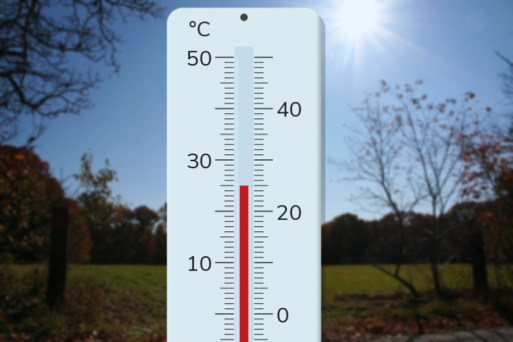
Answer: 25°C
